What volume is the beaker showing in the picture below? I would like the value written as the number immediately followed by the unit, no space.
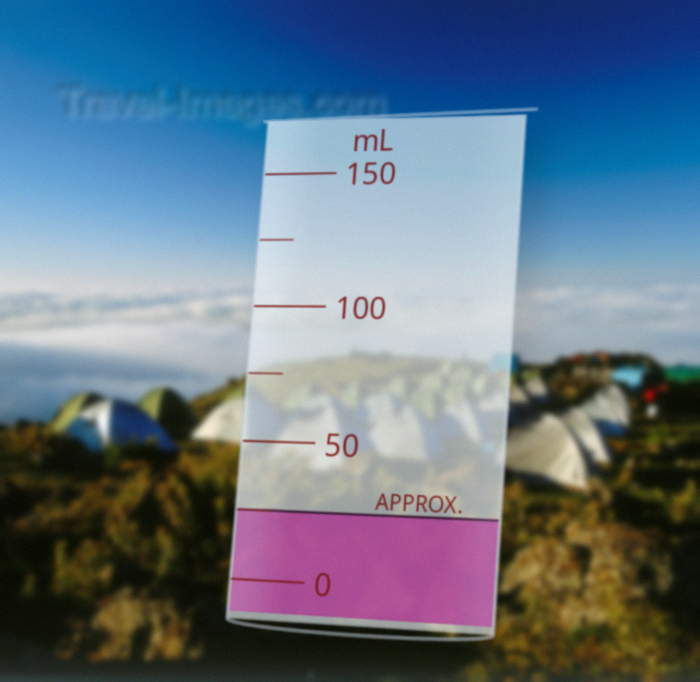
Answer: 25mL
